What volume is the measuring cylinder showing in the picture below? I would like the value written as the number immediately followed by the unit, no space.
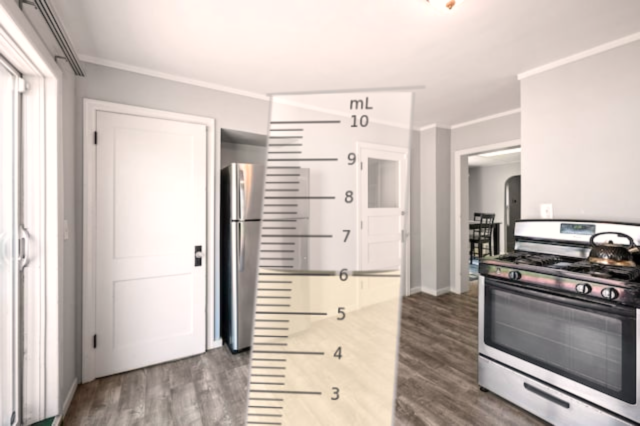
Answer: 6mL
